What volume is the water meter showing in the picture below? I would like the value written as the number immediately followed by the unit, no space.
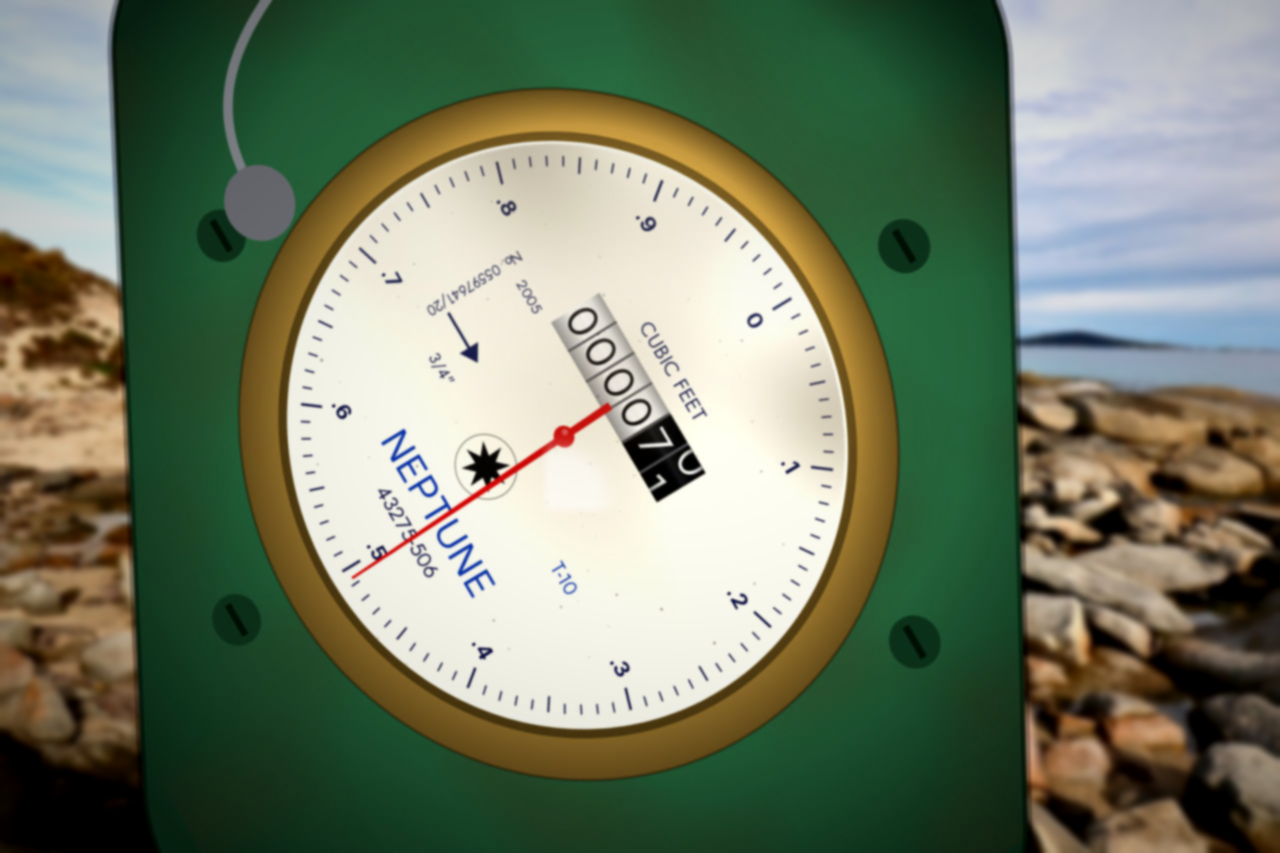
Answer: 70.49ft³
